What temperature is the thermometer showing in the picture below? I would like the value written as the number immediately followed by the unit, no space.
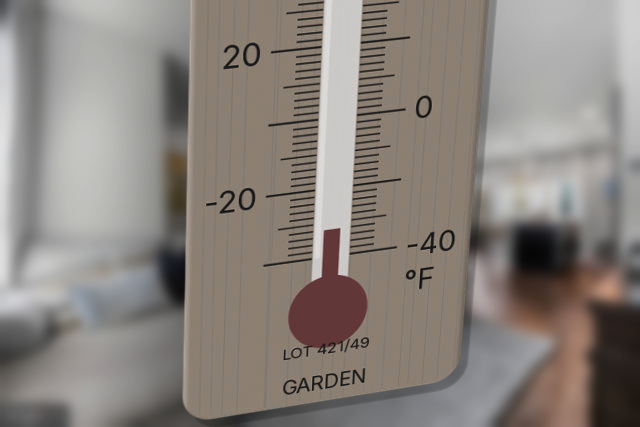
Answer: -32°F
